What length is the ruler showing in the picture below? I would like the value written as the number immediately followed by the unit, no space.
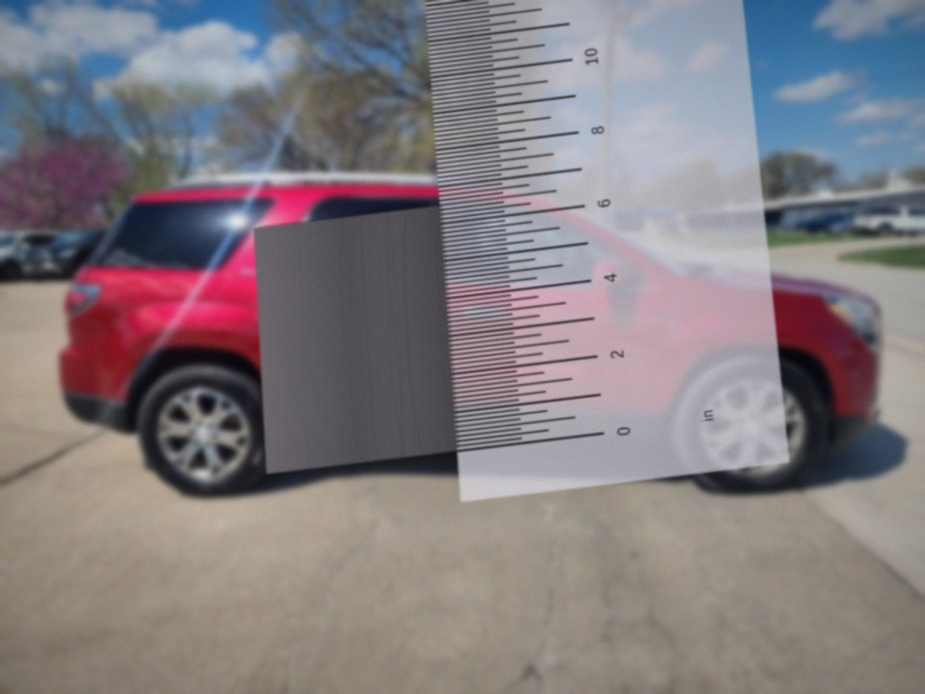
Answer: 6.5in
